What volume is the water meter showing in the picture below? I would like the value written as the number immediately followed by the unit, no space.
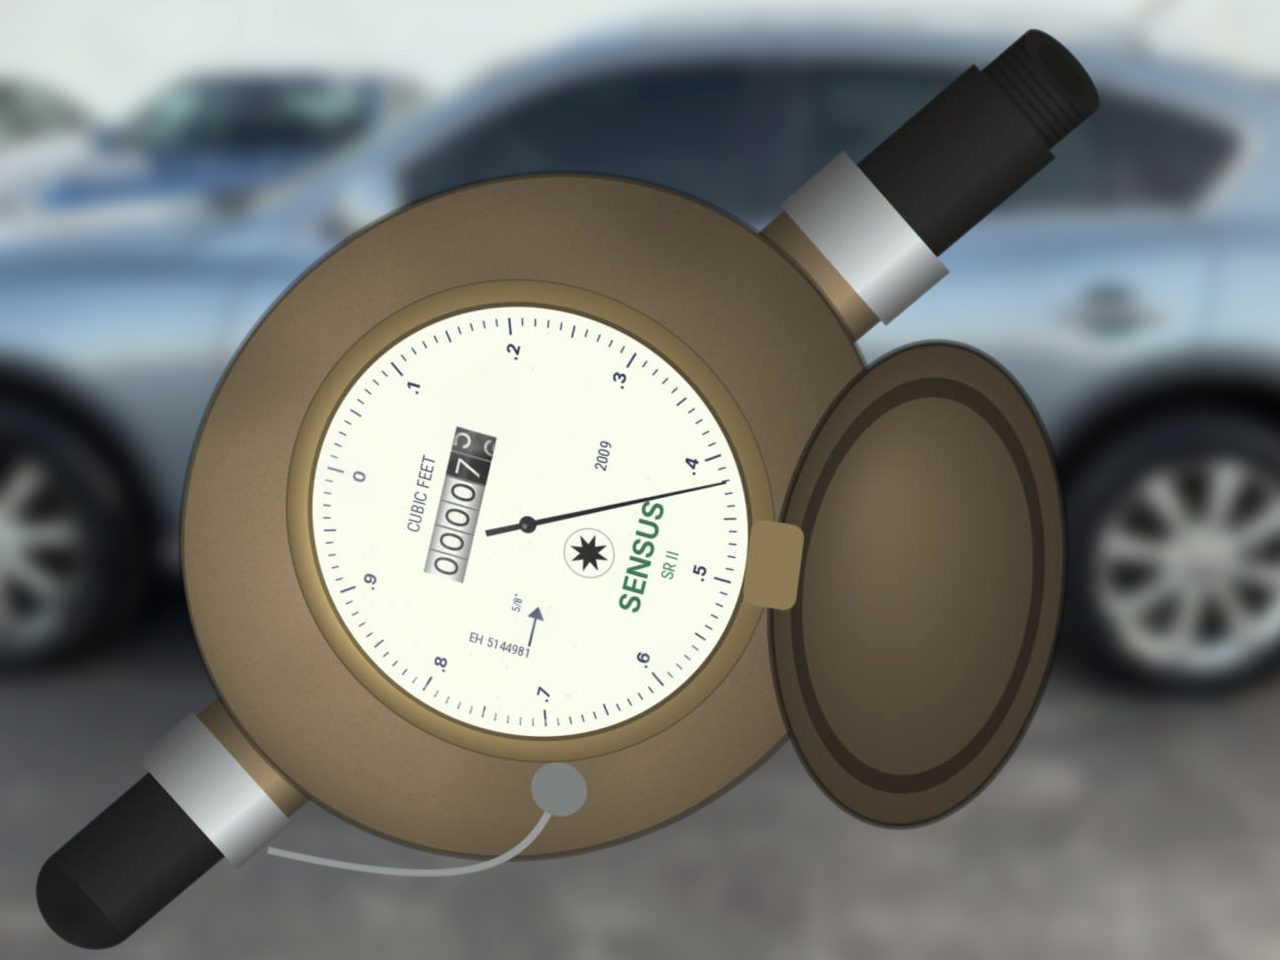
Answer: 75.42ft³
